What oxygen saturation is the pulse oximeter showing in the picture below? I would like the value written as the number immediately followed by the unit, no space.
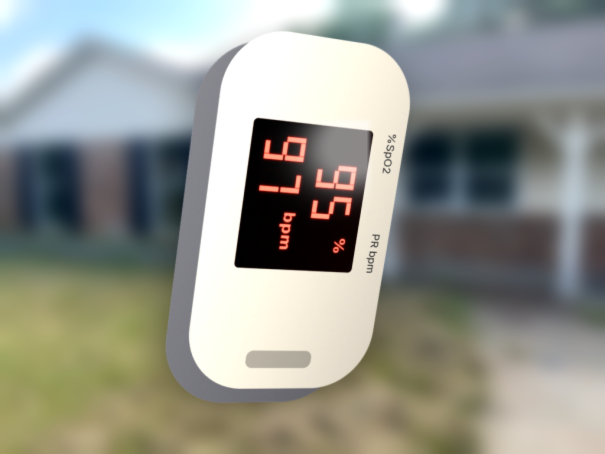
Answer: 95%
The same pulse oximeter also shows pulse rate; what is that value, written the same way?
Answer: 97bpm
